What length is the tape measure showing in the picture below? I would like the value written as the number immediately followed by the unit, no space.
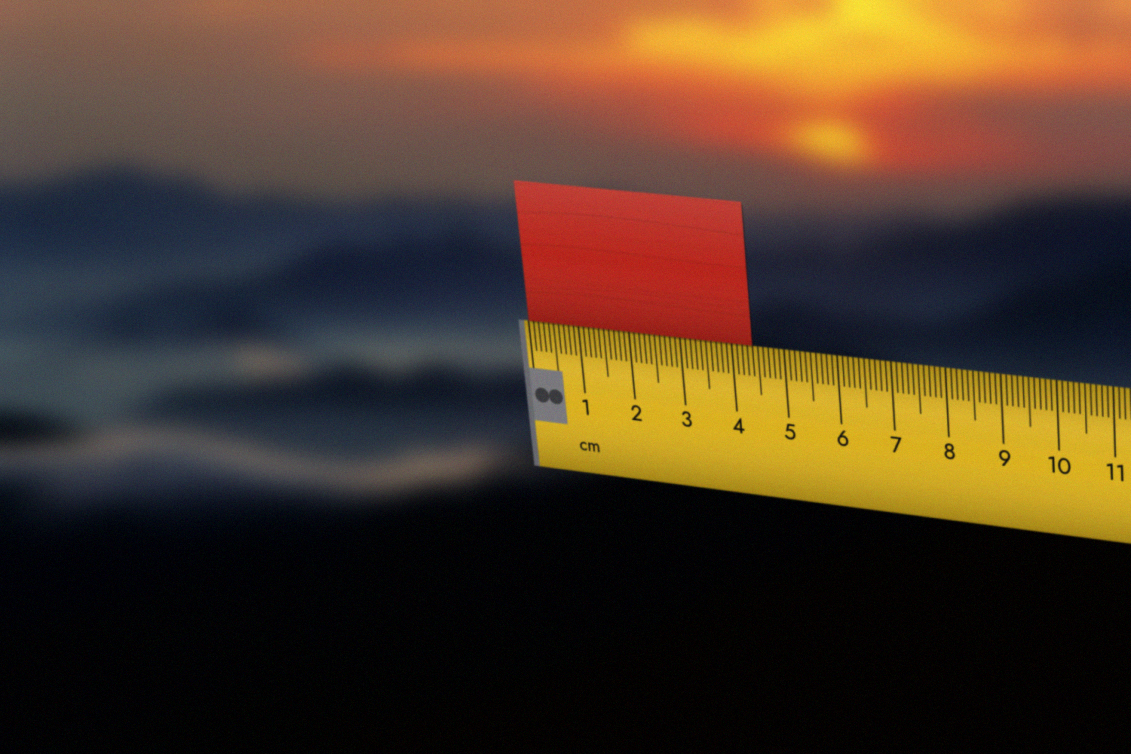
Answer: 4.4cm
